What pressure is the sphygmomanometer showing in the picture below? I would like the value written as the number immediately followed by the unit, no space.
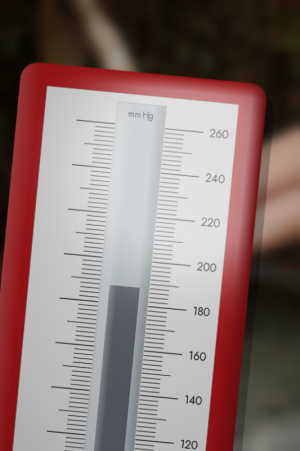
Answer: 188mmHg
